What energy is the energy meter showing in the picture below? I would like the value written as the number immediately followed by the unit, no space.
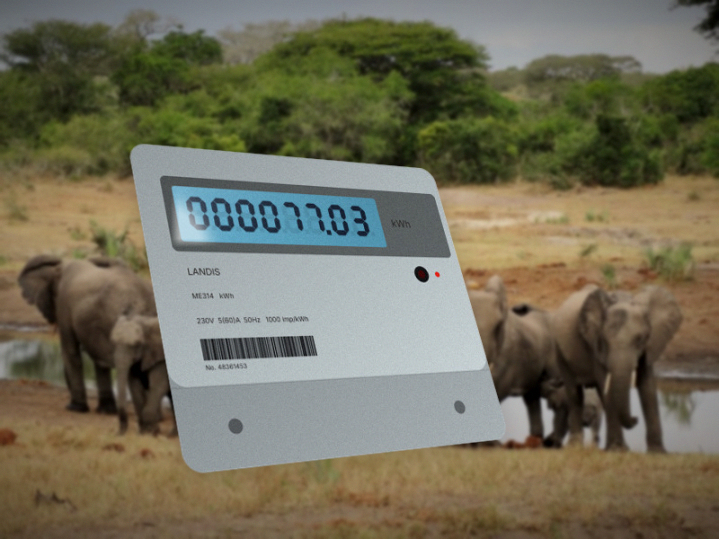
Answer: 77.03kWh
